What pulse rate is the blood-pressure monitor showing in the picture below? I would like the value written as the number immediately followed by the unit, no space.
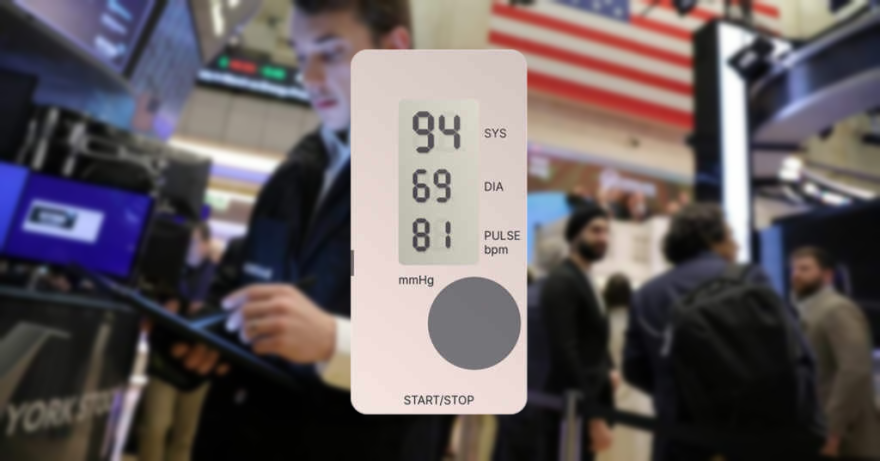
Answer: 81bpm
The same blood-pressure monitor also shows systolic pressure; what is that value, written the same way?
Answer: 94mmHg
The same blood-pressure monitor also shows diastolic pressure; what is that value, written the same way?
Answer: 69mmHg
